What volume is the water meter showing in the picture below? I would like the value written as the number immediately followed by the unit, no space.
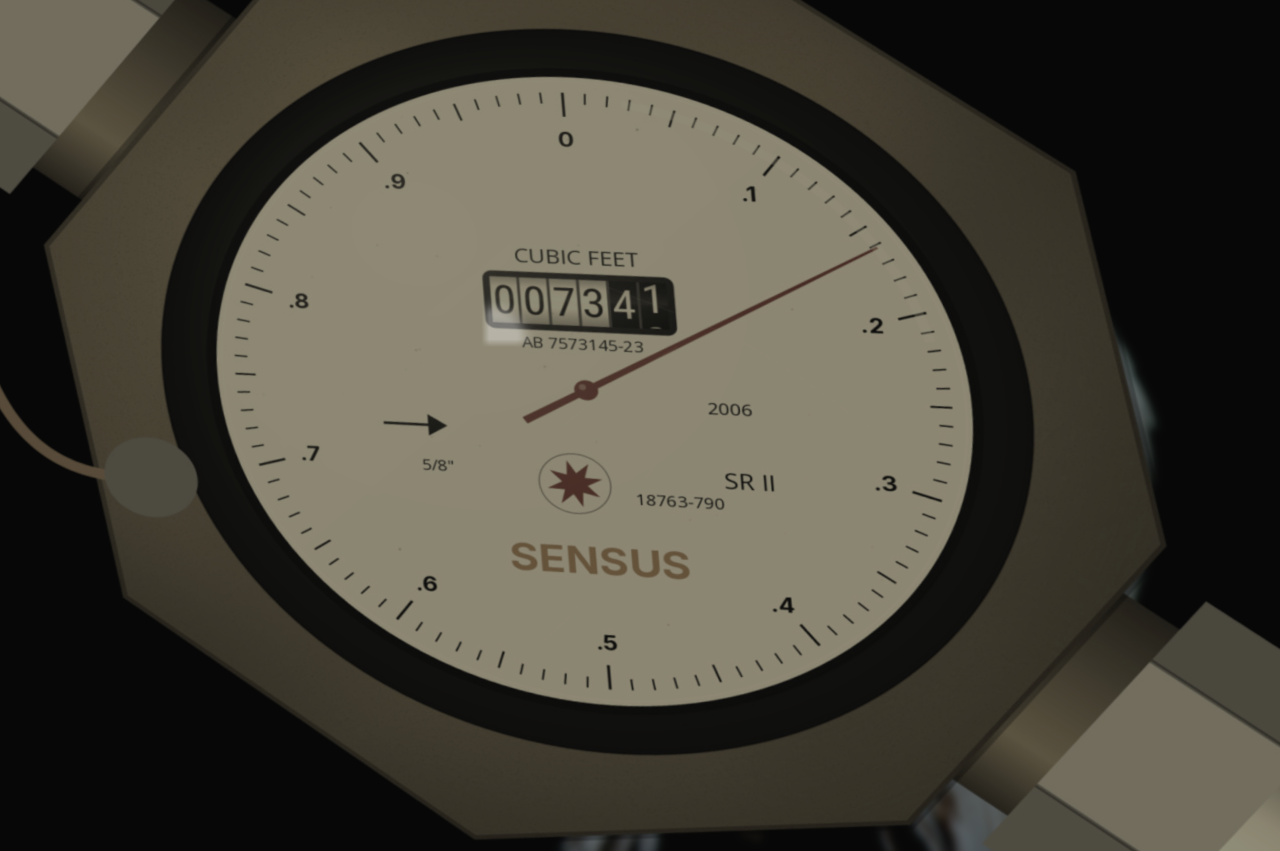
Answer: 7341.16ft³
